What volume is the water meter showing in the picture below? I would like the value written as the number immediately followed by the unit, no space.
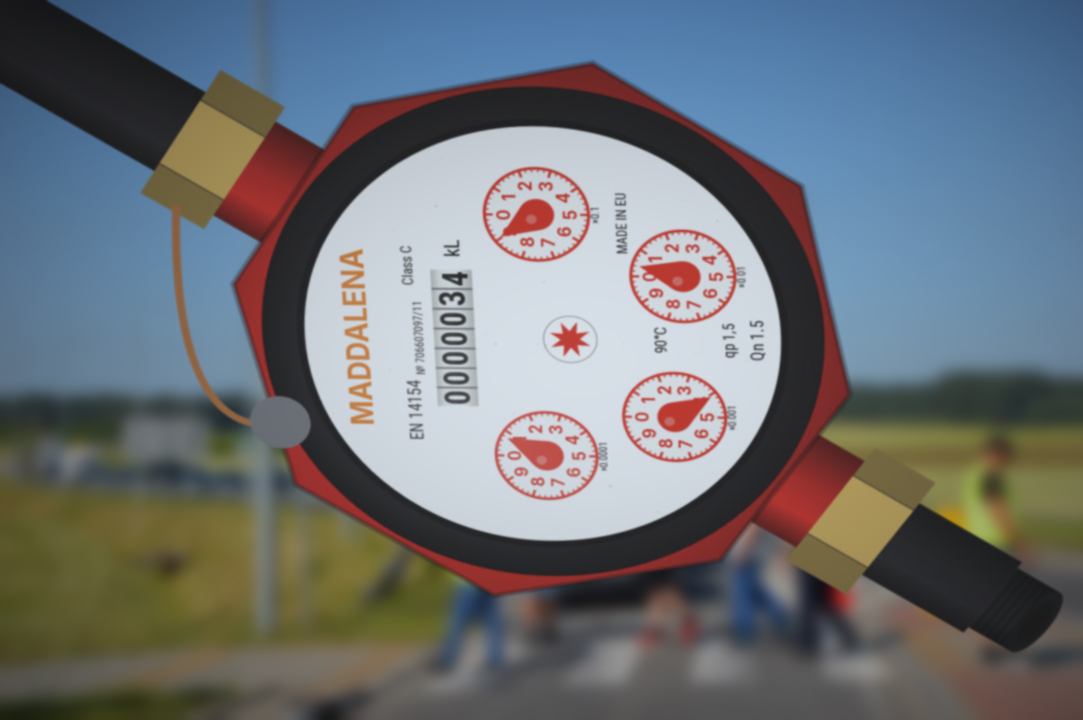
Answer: 33.9040kL
